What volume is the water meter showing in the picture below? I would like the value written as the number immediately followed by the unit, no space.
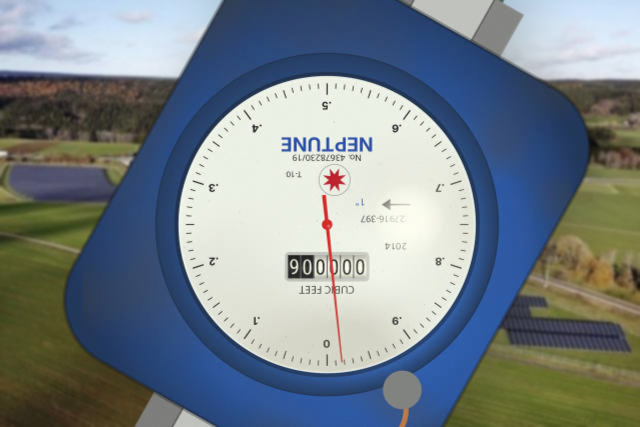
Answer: 5.98ft³
